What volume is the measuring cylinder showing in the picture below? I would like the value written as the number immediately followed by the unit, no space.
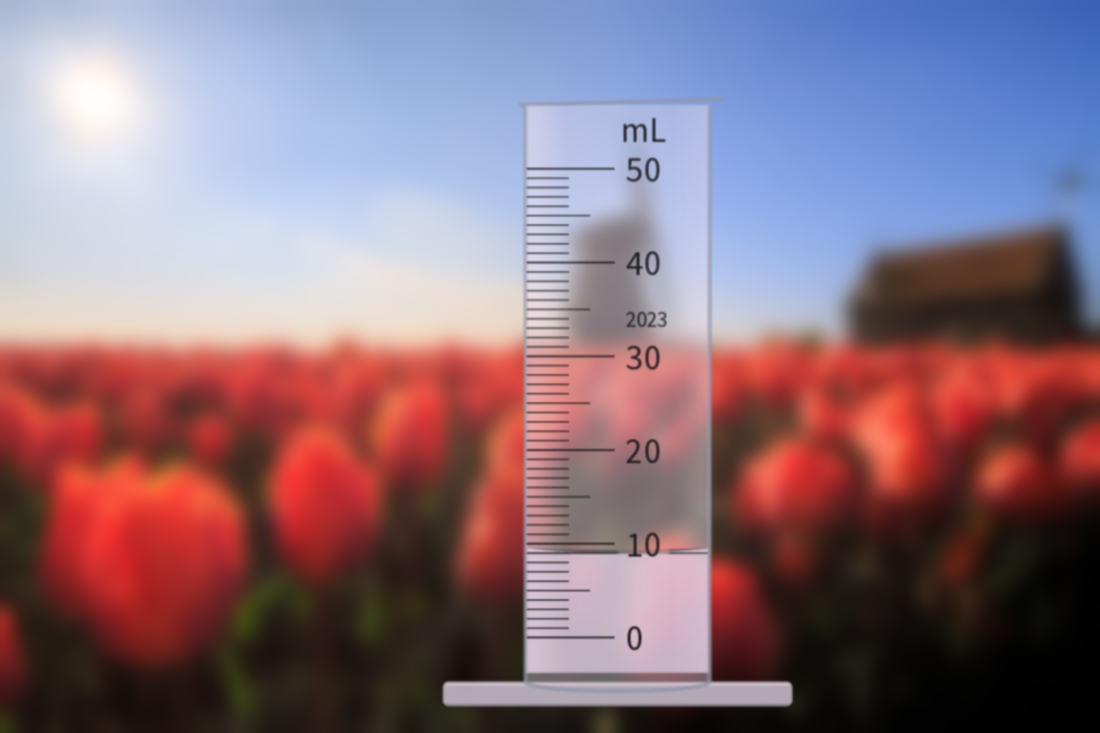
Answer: 9mL
